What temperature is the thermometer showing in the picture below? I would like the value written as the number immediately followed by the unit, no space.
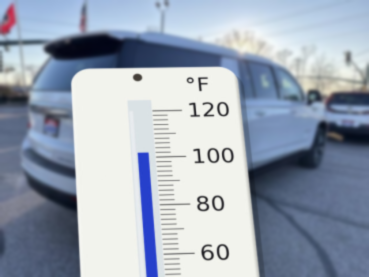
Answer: 102°F
